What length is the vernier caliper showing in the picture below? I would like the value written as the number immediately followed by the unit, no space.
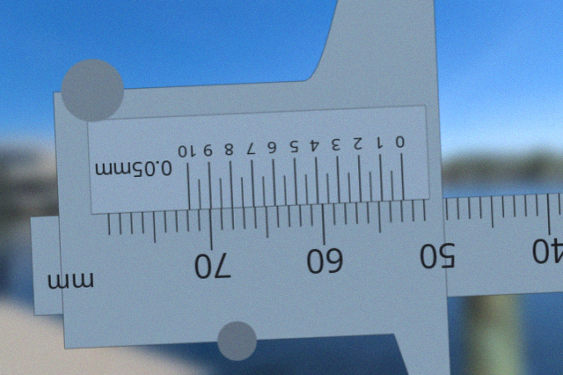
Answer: 52.8mm
